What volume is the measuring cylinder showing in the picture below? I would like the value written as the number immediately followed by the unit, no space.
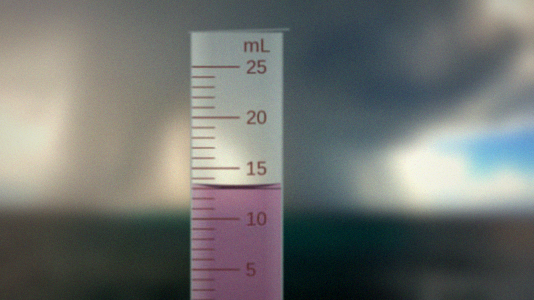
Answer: 13mL
